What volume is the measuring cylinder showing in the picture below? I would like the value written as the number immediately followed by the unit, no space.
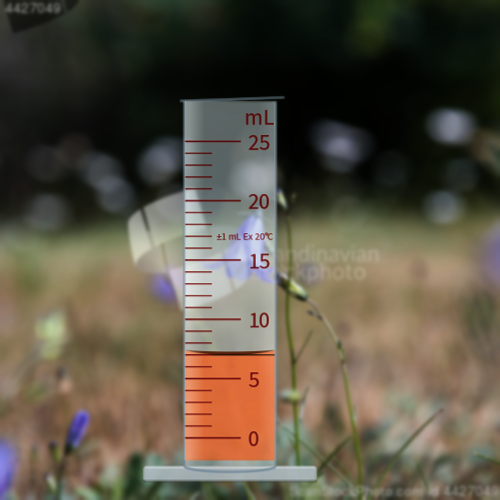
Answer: 7mL
